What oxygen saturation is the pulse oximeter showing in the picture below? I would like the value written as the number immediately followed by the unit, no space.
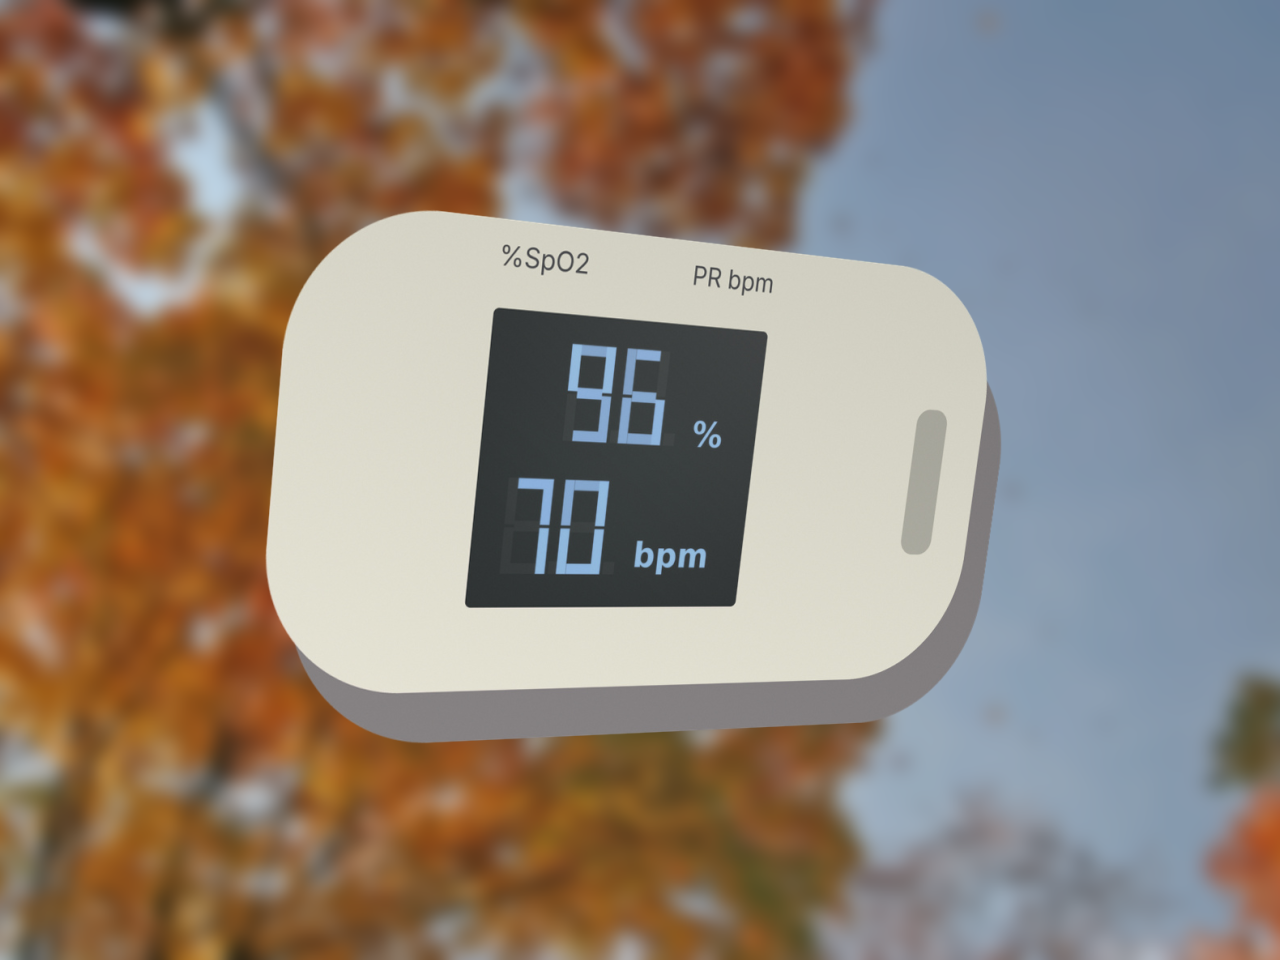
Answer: 96%
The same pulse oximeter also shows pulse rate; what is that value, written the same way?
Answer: 70bpm
